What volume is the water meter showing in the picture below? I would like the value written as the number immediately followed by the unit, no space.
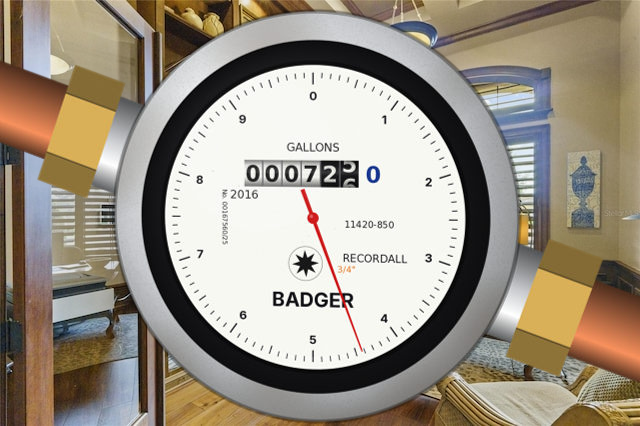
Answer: 7254.4gal
